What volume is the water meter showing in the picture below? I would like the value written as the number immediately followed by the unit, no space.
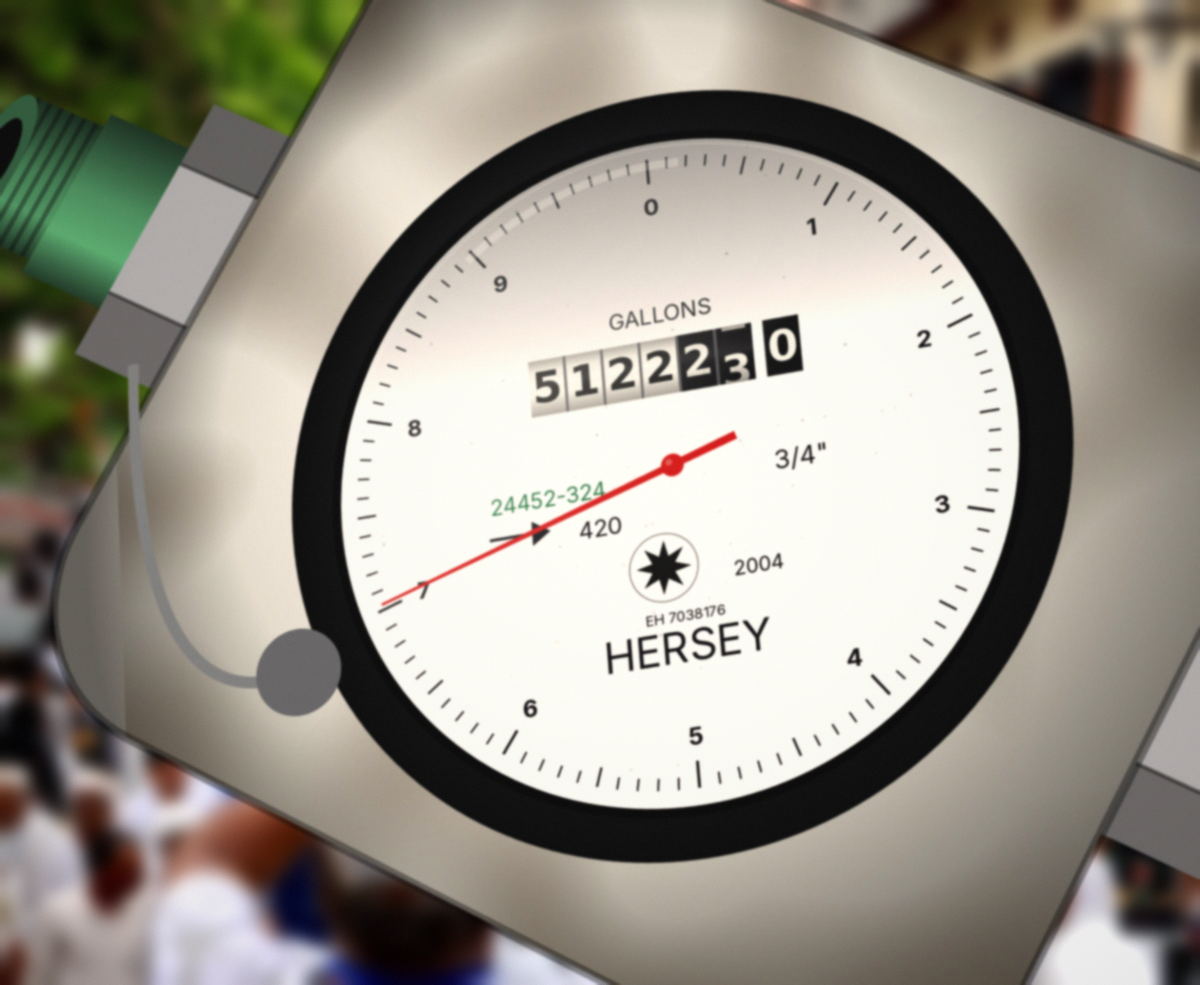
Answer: 5122227.0gal
